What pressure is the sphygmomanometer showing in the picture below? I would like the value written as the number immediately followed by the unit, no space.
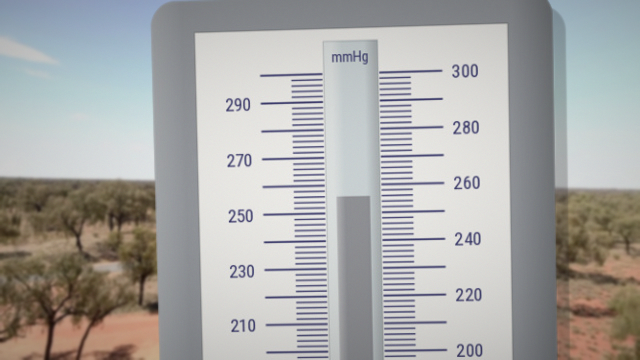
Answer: 256mmHg
